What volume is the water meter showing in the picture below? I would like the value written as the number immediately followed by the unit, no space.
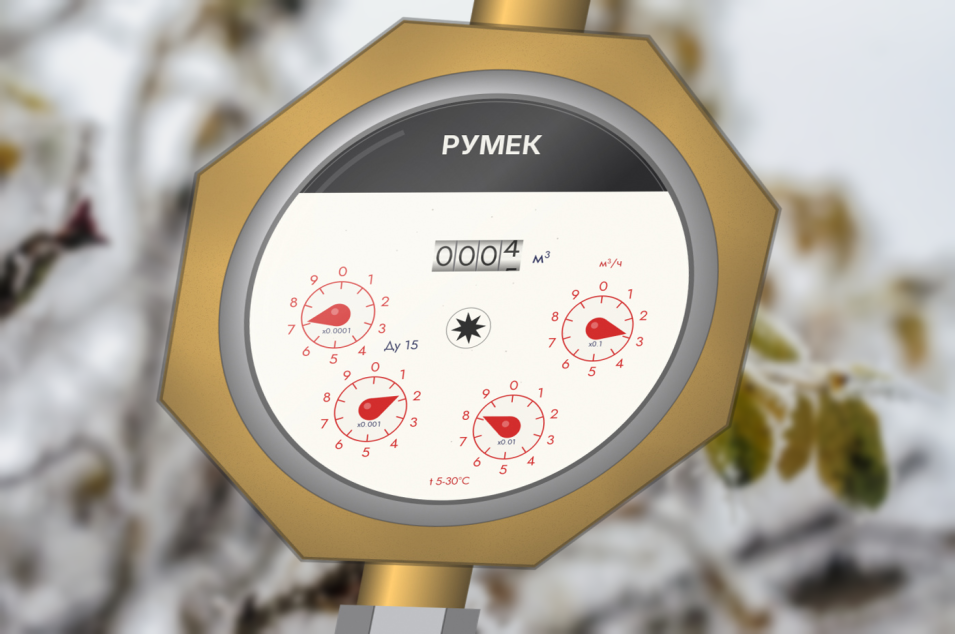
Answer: 4.2817m³
